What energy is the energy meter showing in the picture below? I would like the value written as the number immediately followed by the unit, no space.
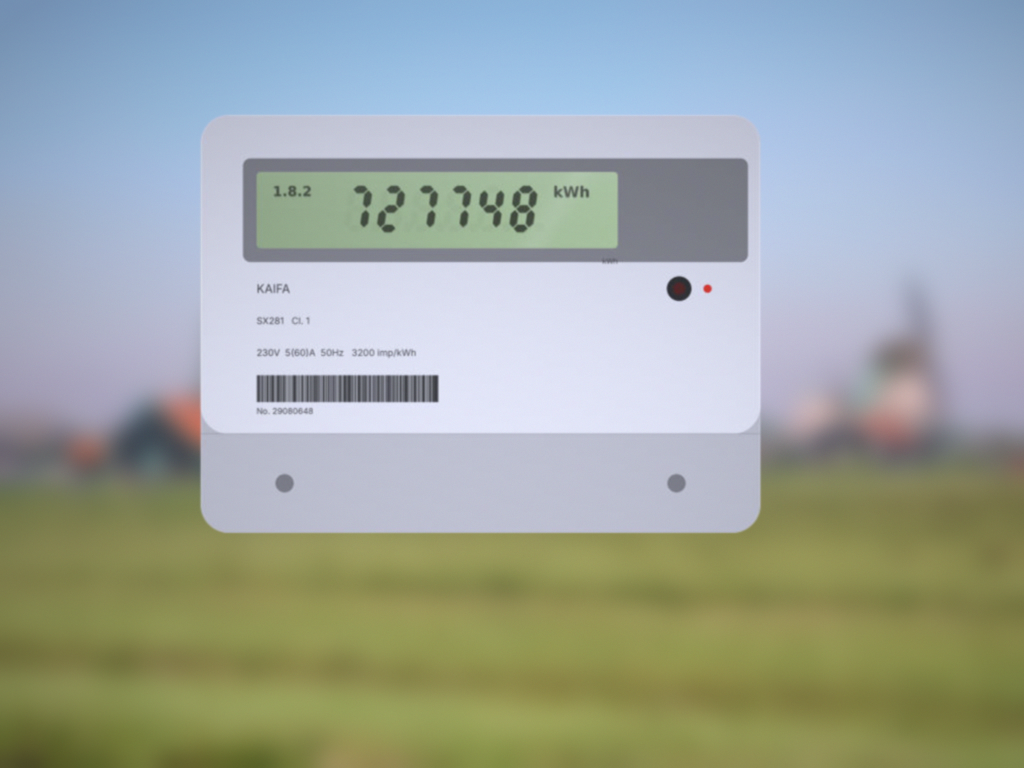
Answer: 727748kWh
